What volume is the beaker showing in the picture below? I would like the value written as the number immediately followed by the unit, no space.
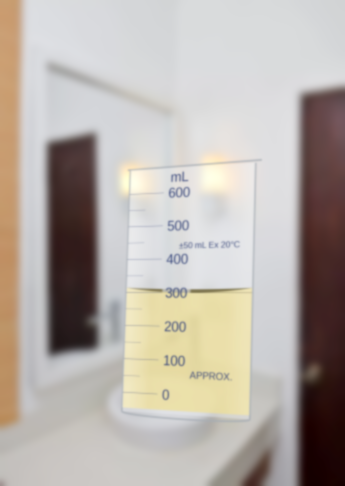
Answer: 300mL
